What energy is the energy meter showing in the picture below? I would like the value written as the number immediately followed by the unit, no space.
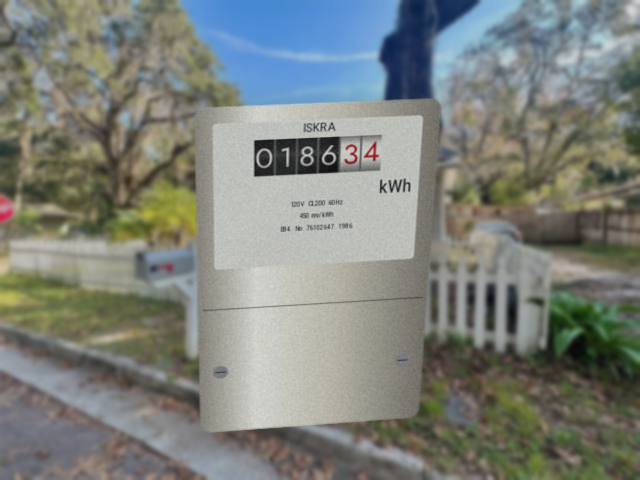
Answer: 186.34kWh
